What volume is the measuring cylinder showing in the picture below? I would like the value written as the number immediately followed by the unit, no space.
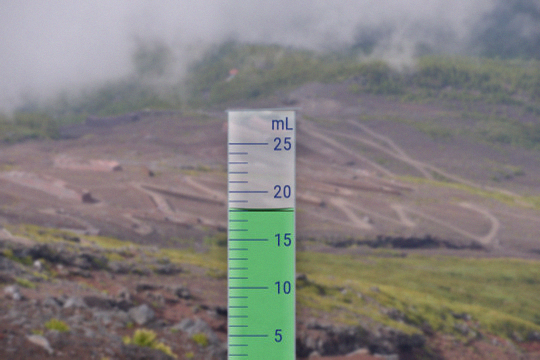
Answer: 18mL
